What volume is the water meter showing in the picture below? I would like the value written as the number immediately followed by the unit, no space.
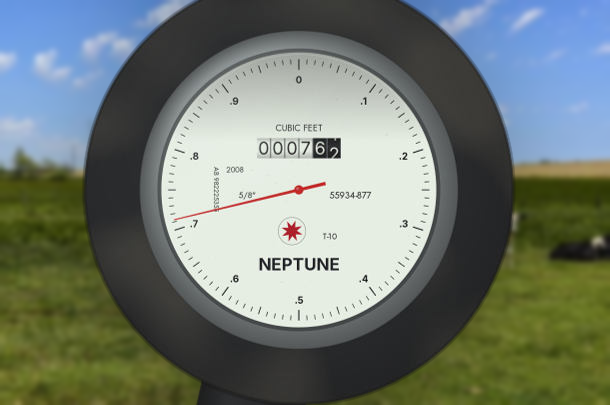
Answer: 761.71ft³
